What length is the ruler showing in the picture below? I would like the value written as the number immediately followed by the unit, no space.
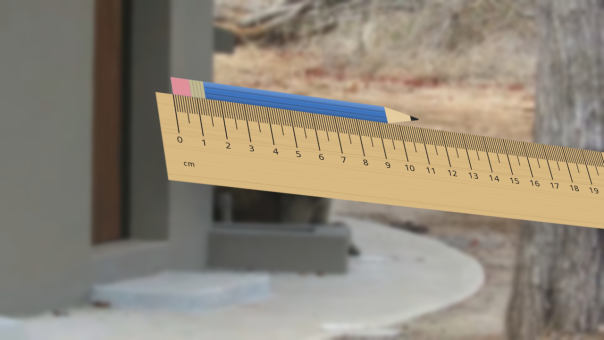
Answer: 11cm
